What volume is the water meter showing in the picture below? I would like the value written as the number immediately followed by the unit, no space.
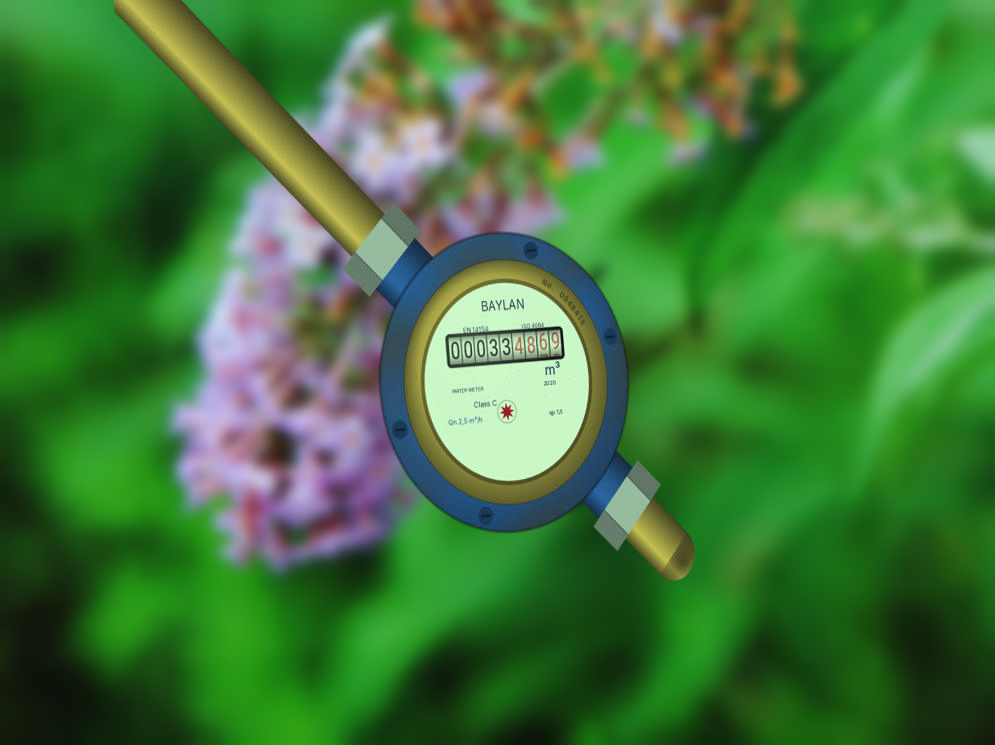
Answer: 33.4869m³
